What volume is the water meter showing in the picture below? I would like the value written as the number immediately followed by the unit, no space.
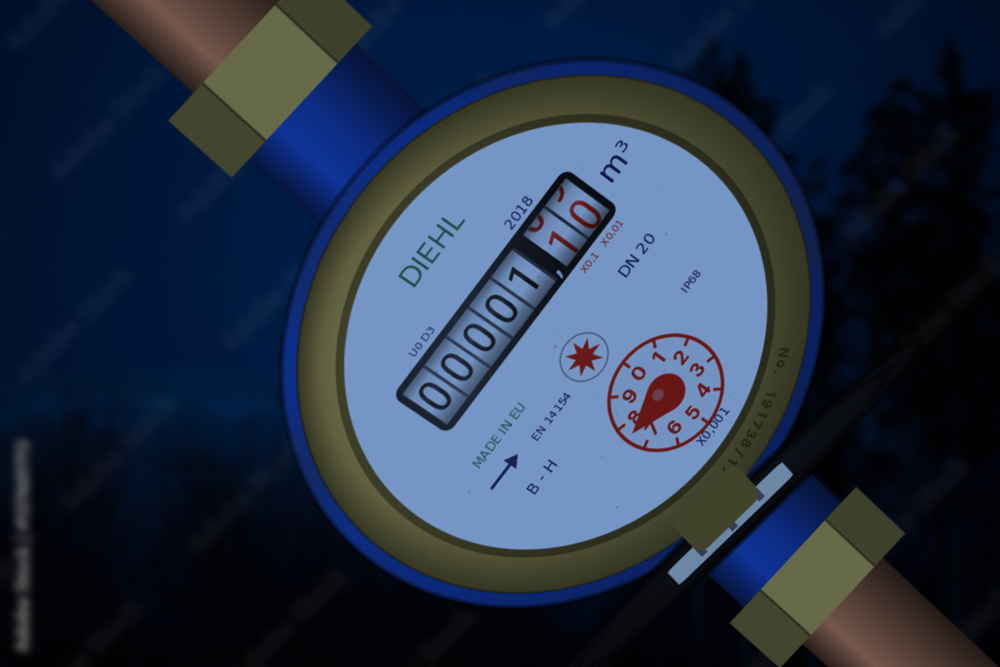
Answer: 1.097m³
